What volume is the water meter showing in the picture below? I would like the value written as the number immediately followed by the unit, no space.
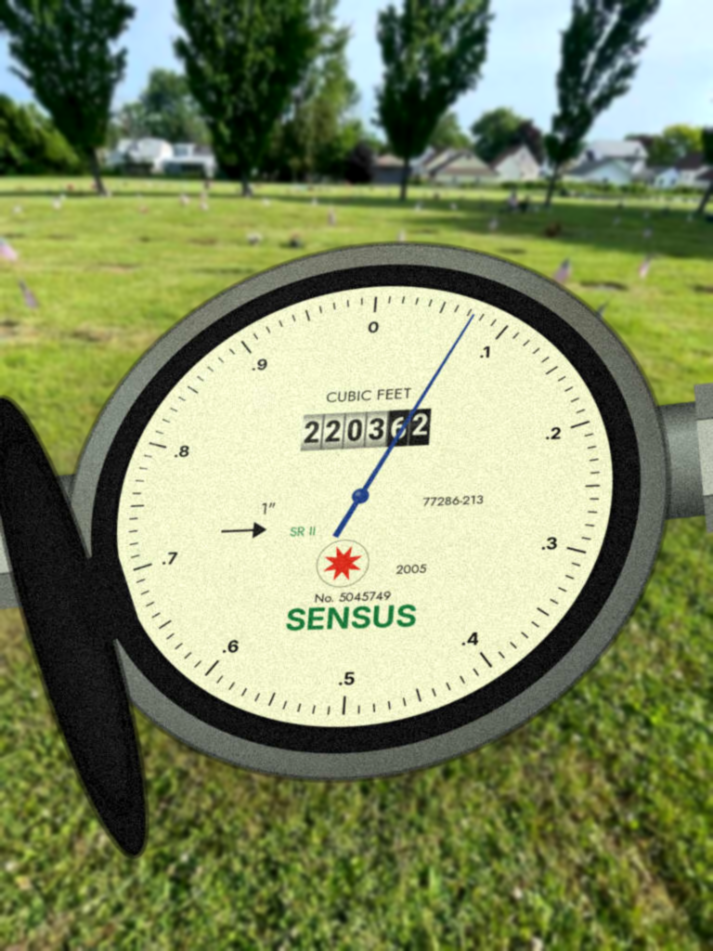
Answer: 220362.07ft³
